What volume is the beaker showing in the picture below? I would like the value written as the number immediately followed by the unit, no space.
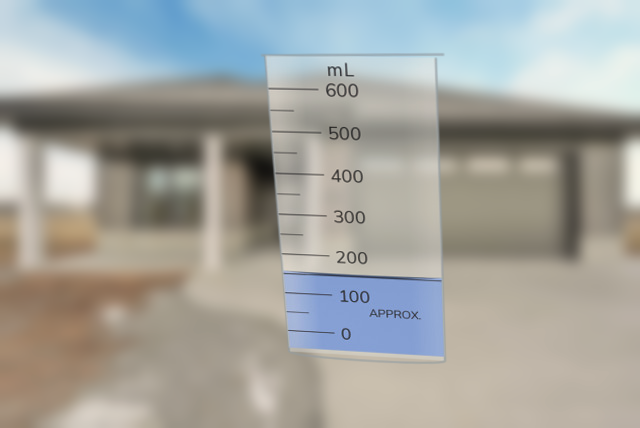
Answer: 150mL
